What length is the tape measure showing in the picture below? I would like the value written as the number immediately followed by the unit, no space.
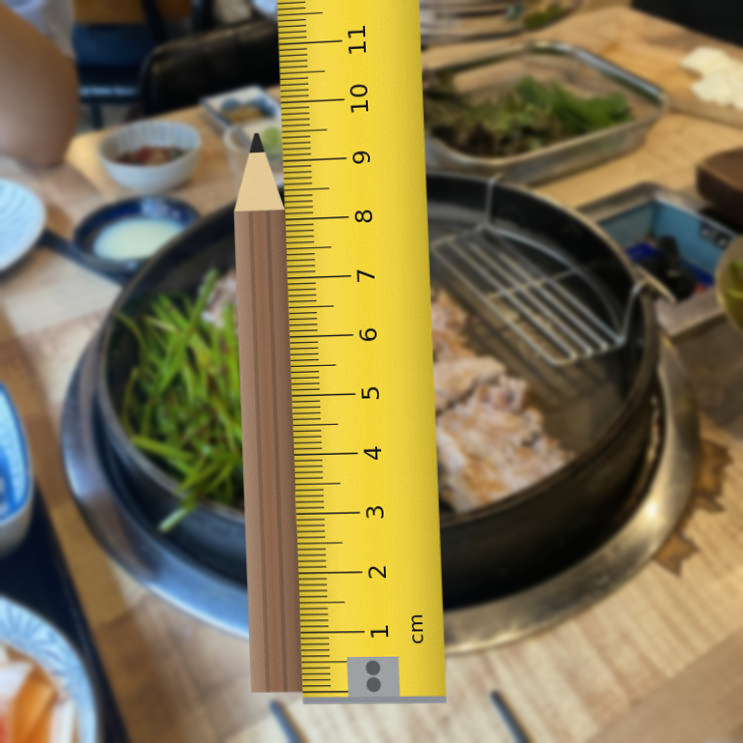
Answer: 9.5cm
